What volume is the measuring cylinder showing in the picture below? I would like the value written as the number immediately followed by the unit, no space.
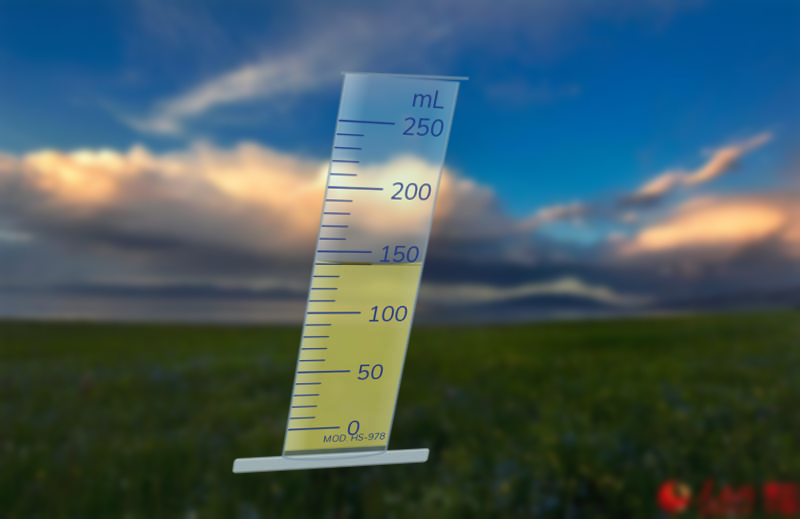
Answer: 140mL
